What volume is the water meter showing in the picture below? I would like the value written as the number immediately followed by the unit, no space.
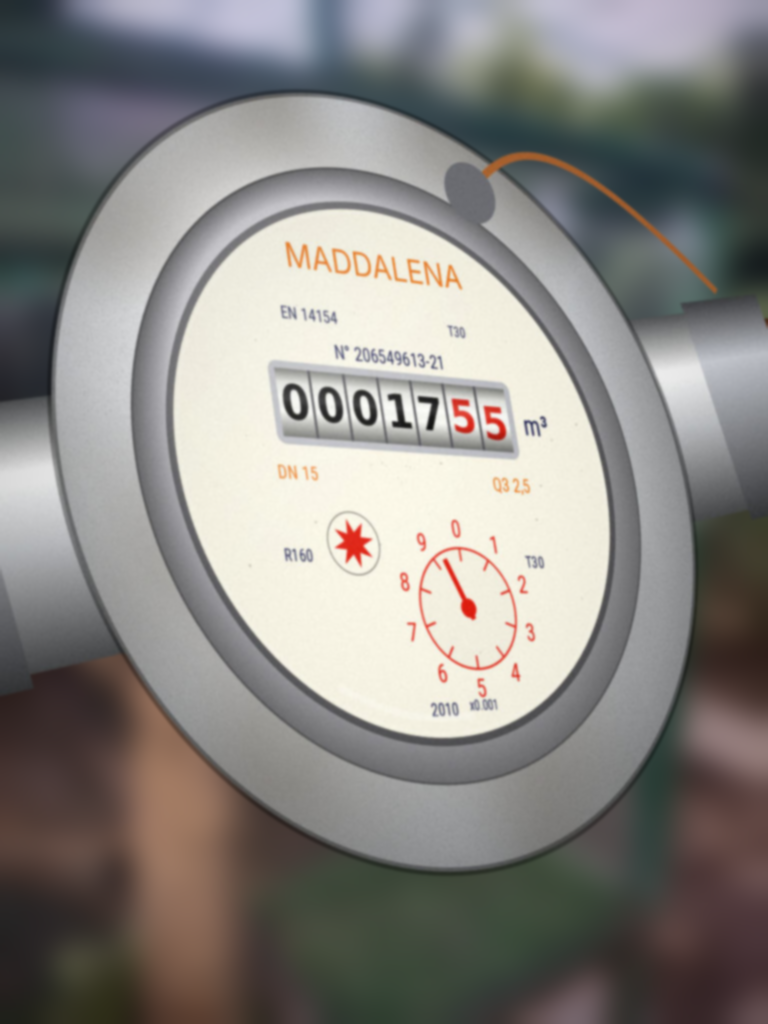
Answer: 17.549m³
